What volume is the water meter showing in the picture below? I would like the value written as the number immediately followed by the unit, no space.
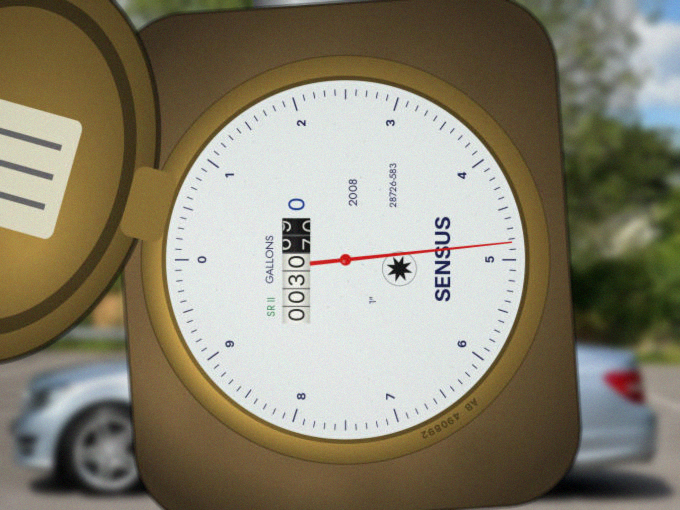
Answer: 30694.8gal
